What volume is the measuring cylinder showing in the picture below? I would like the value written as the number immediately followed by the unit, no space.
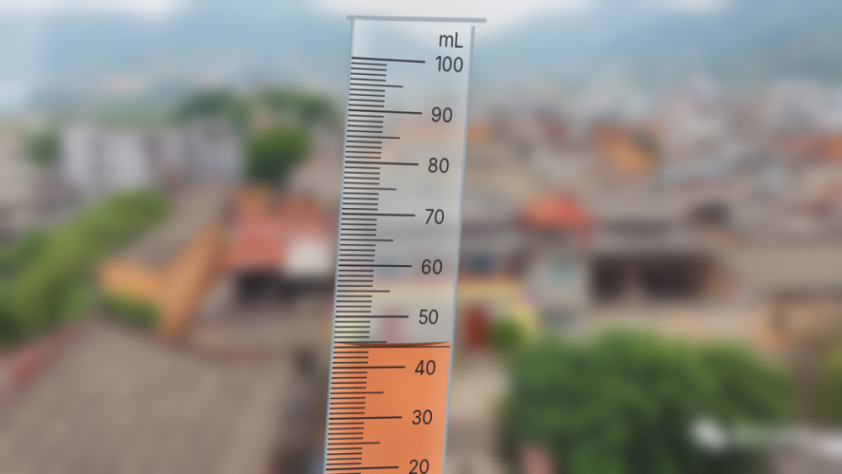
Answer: 44mL
